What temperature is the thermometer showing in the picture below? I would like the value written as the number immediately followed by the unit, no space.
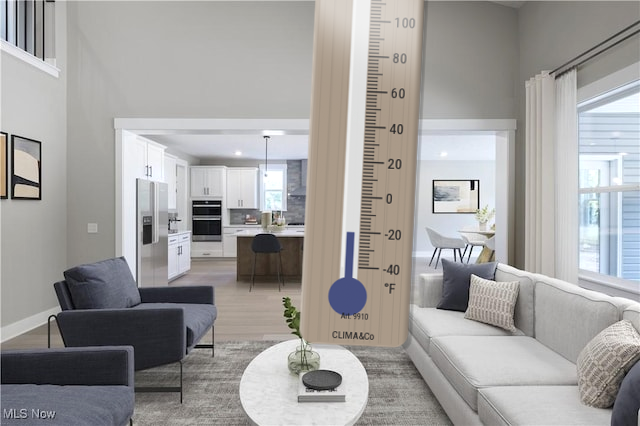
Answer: -20°F
